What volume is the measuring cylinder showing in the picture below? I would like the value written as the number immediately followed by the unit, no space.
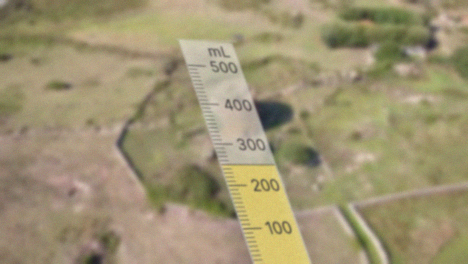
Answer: 250mL
